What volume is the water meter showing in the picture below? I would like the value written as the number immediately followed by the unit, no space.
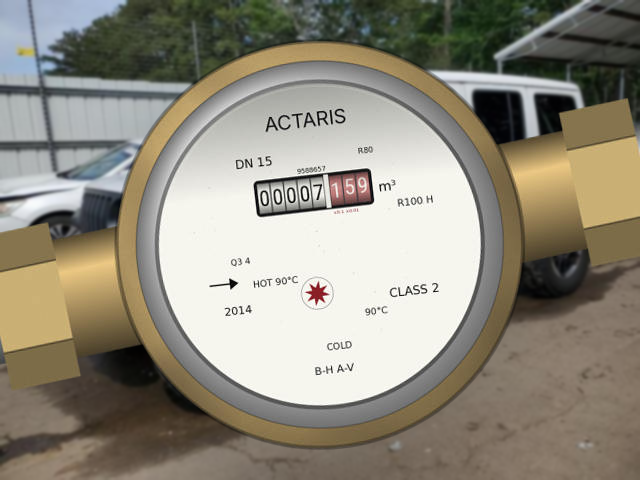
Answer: 7.159m³
